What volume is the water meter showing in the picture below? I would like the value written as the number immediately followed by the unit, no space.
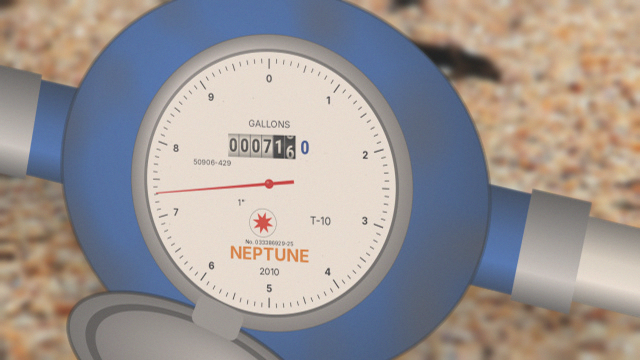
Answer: 7157.3gal
